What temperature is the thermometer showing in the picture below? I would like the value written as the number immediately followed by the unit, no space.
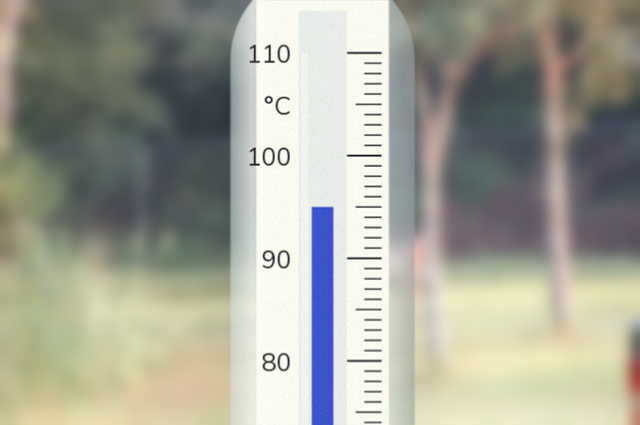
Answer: 95°C
